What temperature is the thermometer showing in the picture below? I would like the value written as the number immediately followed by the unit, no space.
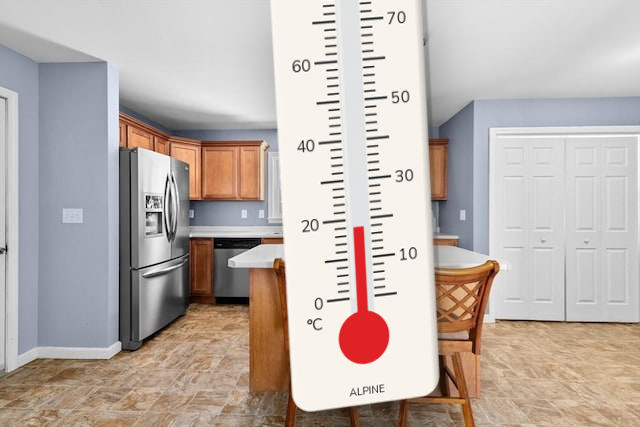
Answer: 18°C
